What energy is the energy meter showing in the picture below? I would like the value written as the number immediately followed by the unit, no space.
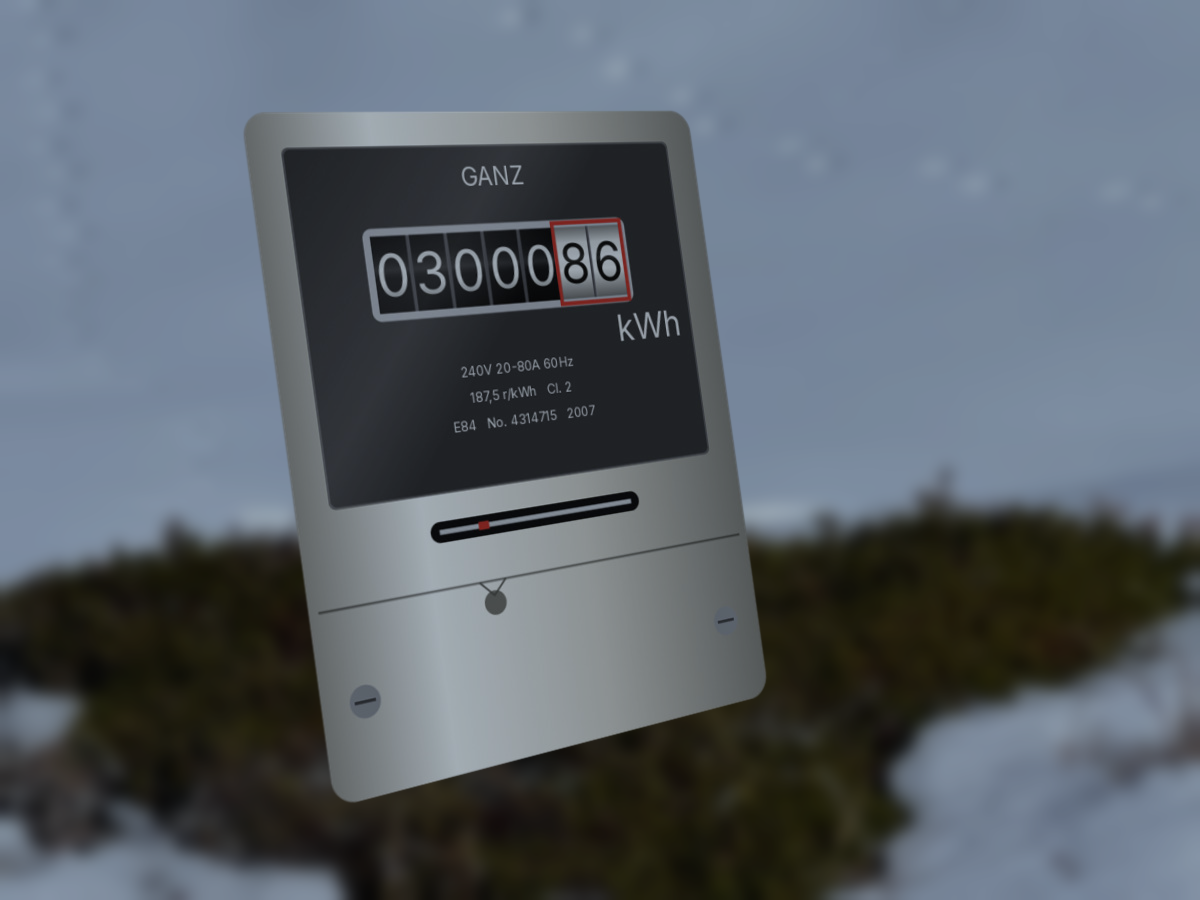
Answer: 3000.86kWh
